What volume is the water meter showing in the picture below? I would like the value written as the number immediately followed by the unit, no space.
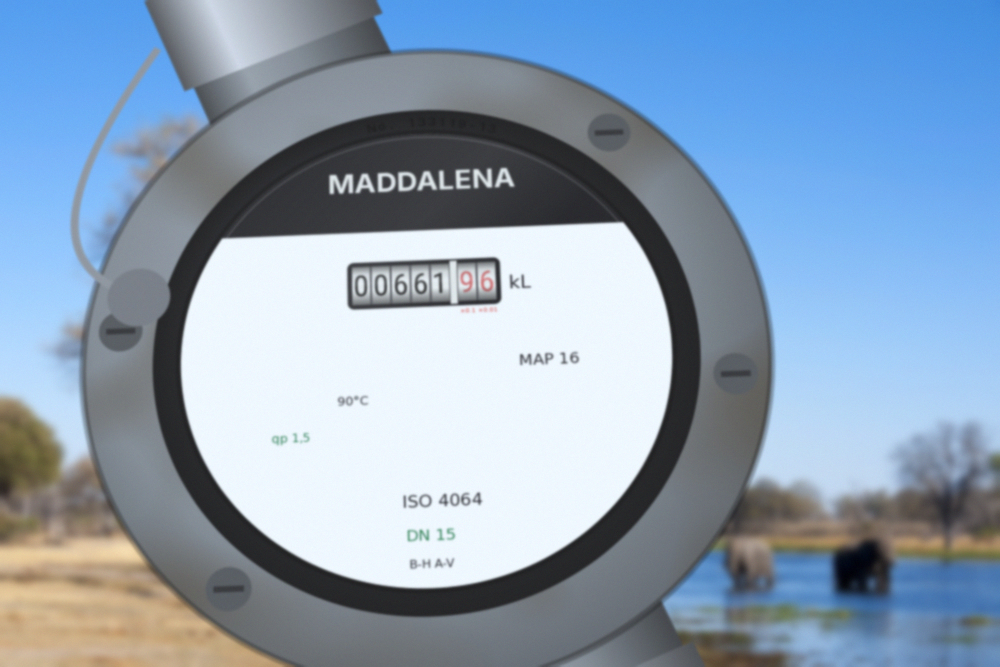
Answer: 661.96kL
